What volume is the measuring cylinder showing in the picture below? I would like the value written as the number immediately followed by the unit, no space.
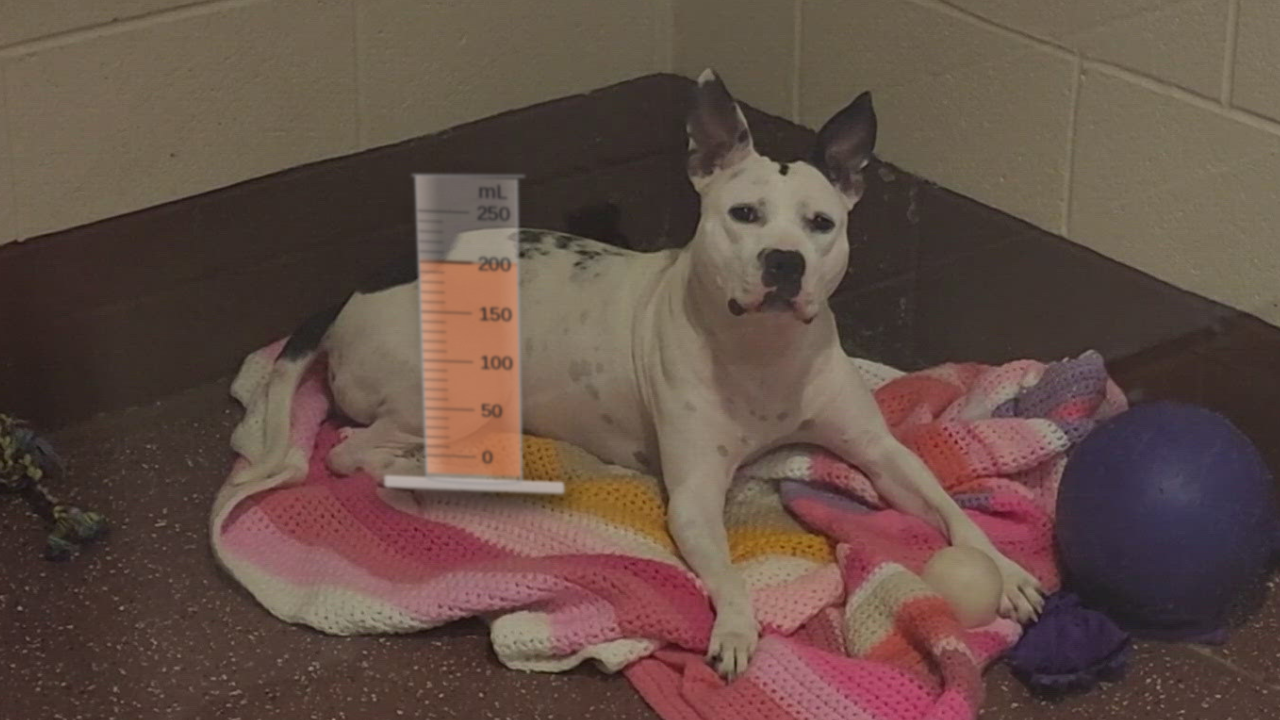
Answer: 200mL
